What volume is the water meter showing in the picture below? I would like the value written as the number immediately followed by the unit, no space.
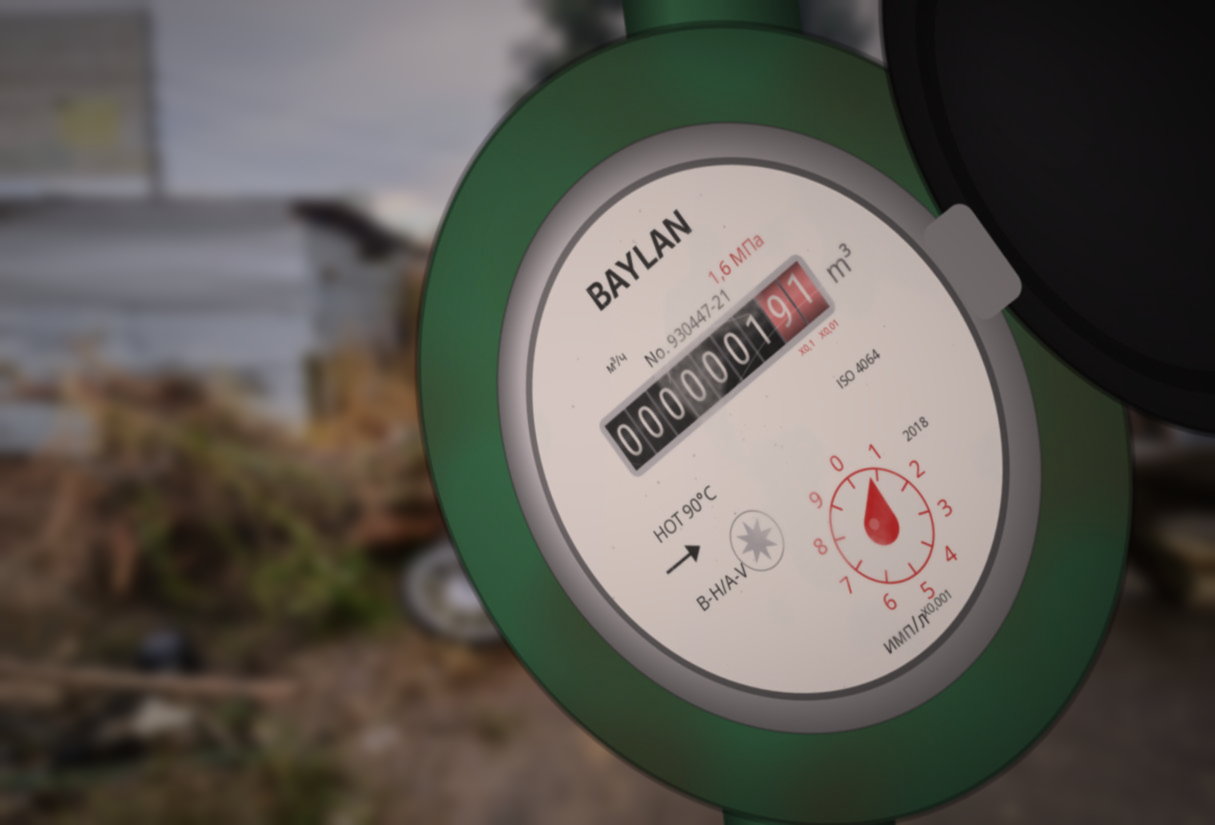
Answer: 1.910m³
